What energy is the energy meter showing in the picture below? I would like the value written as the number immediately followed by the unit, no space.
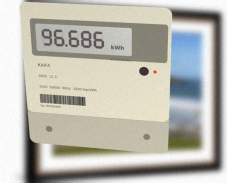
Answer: 96.686kWh
